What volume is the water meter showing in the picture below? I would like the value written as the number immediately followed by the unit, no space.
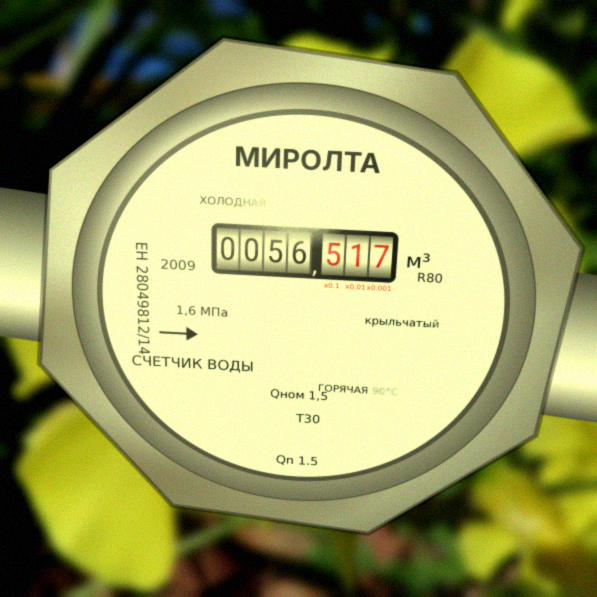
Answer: 56.517m³
